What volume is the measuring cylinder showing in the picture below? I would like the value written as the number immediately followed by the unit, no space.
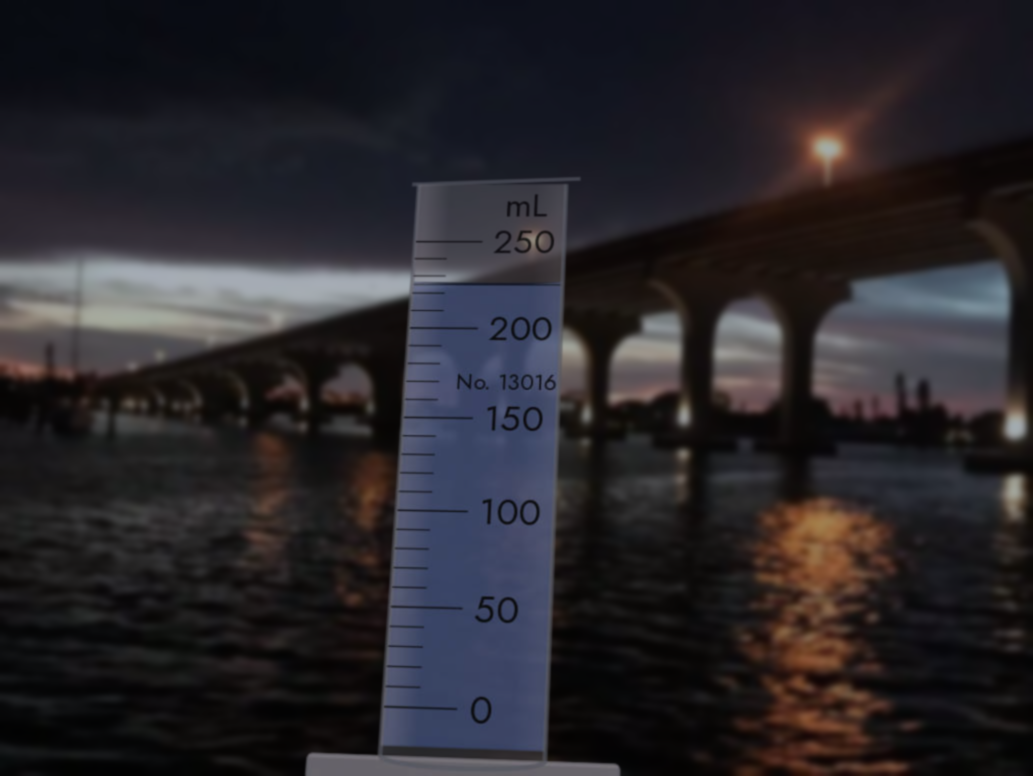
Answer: 225mL
